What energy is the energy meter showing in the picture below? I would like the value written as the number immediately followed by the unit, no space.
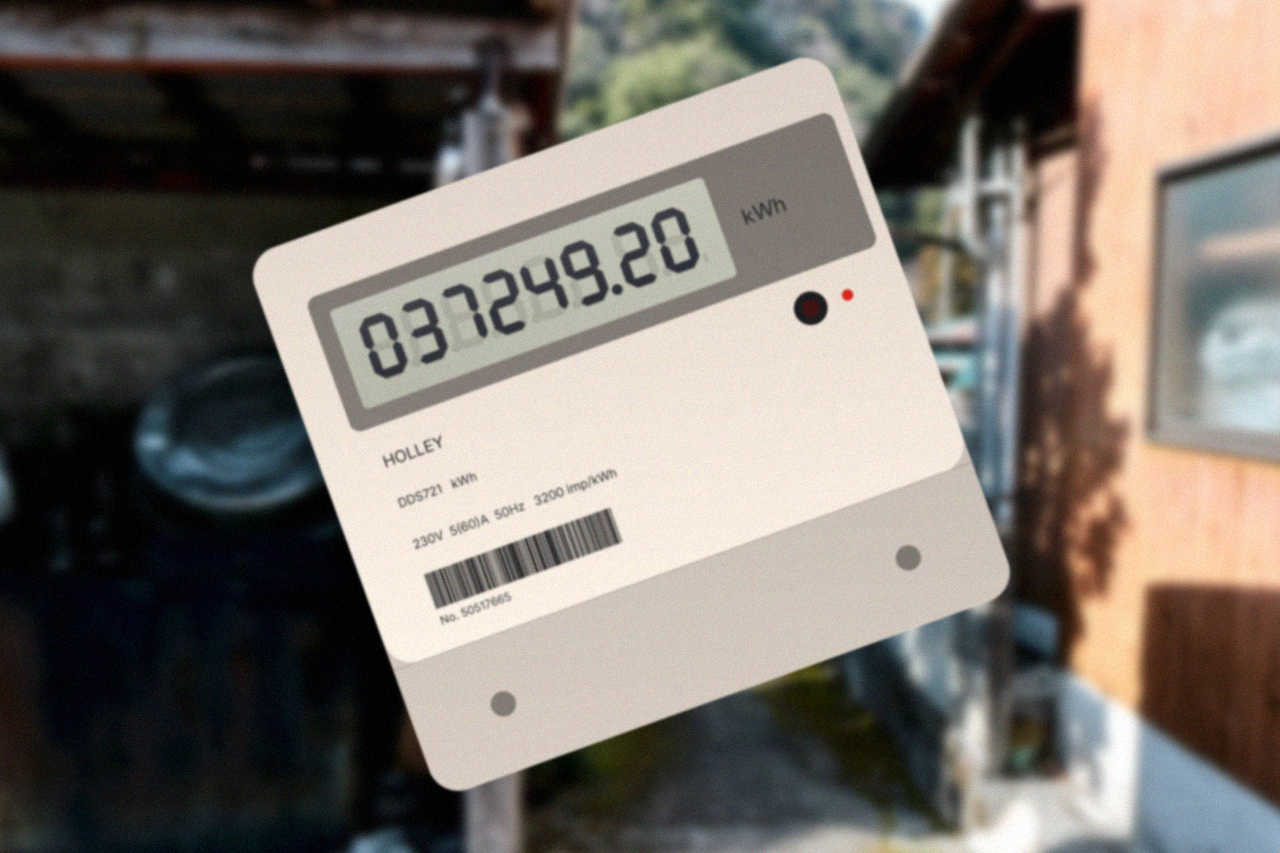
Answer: 37249.20kWh
